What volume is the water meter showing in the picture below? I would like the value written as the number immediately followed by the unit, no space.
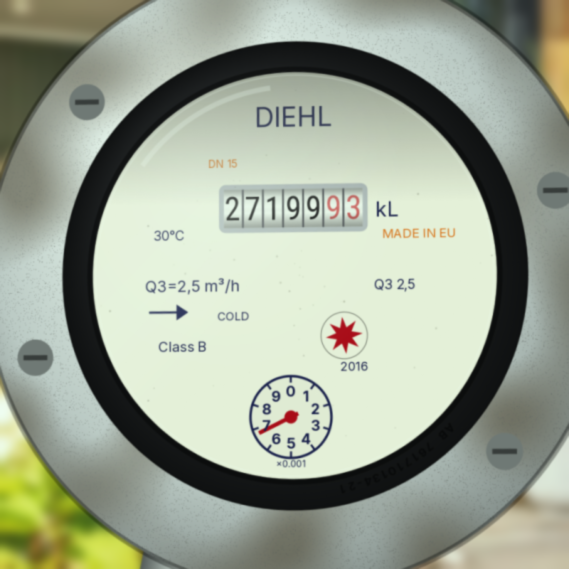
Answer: 27199.936kL
